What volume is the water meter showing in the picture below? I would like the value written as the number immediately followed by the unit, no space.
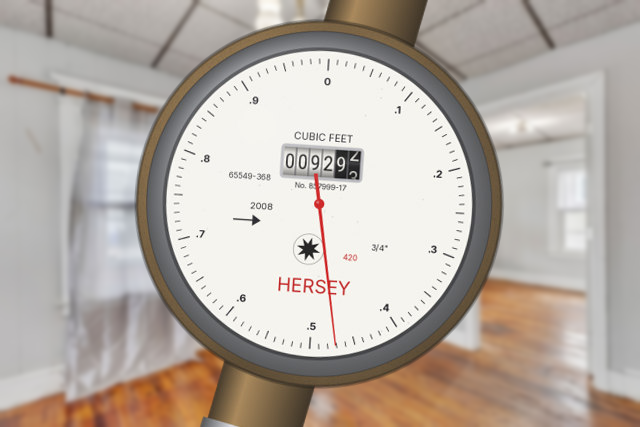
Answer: 9292.47ft³
